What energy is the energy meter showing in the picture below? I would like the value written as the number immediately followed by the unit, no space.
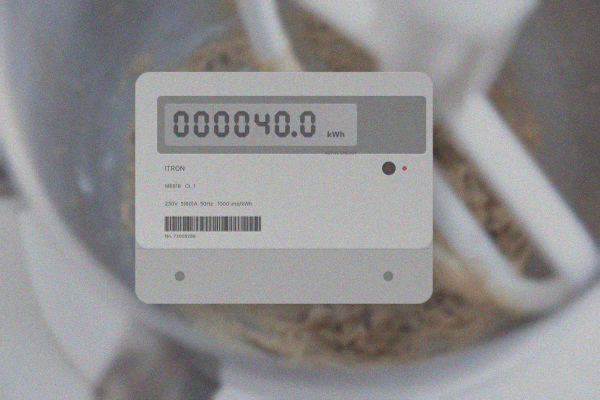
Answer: 40.0kWh
